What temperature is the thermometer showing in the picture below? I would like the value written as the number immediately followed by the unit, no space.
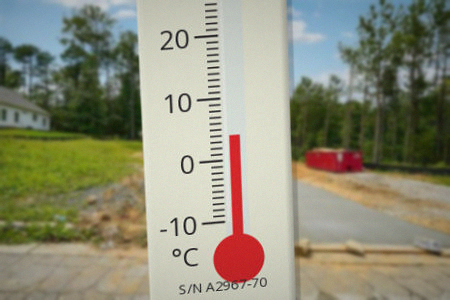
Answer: 4°C
